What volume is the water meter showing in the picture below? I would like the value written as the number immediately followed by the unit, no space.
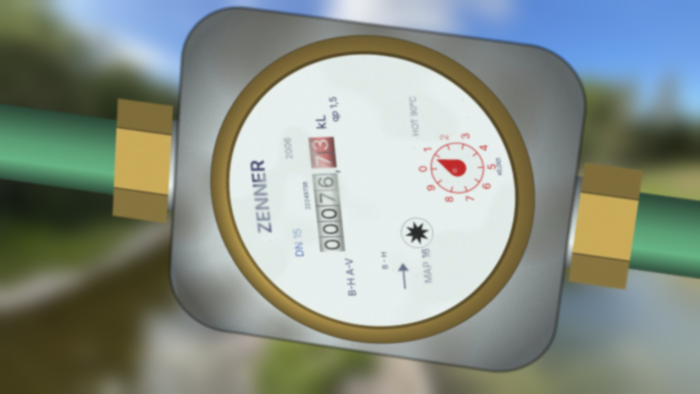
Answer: 76.730kL
